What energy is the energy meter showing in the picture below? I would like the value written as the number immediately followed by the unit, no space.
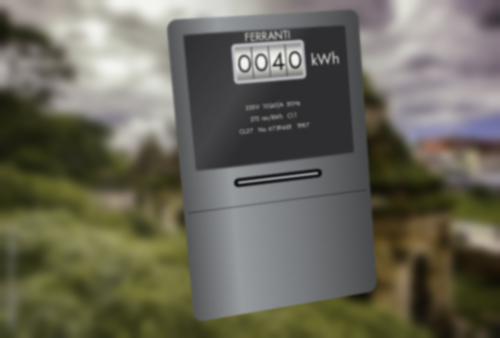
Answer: 40kWh
